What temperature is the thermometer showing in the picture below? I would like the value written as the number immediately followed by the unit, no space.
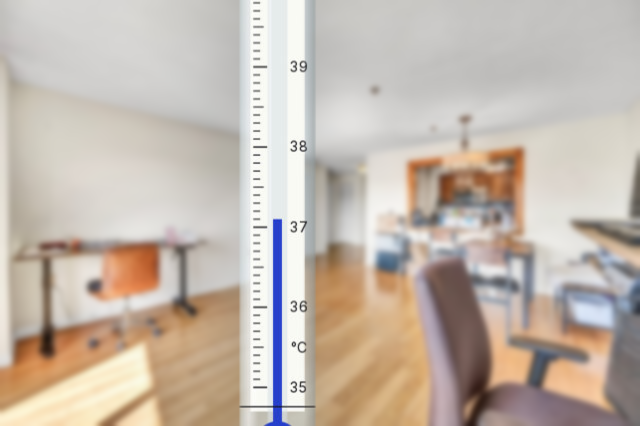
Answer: 37.1°C
